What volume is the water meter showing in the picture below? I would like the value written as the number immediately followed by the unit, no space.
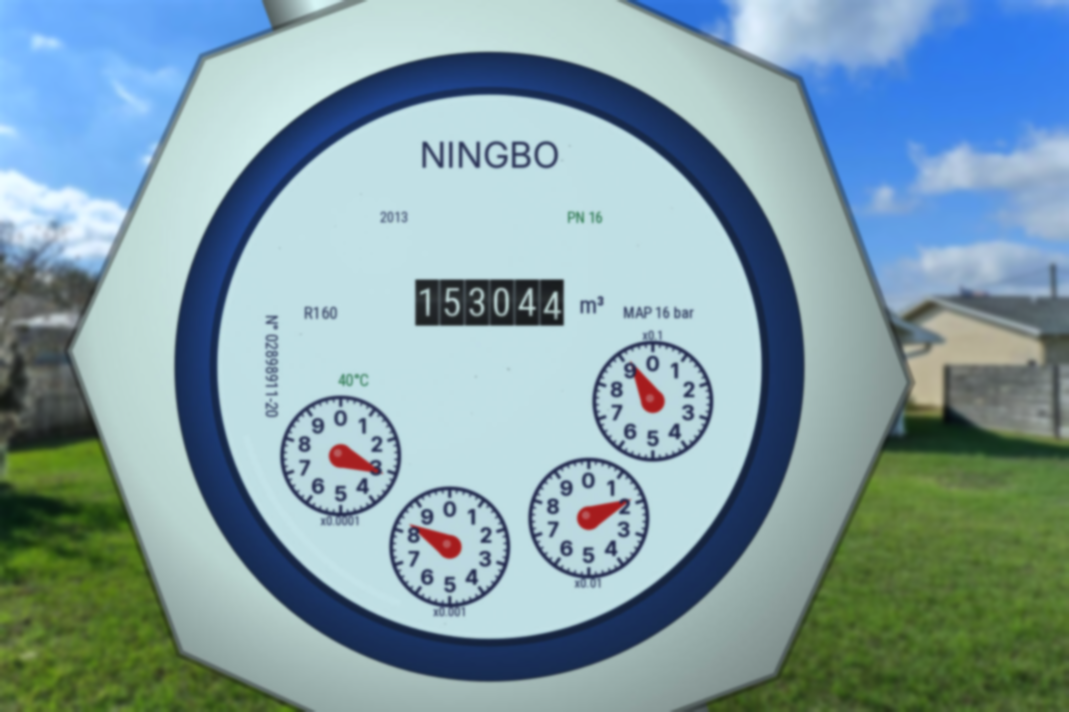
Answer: 153043.9183m³
